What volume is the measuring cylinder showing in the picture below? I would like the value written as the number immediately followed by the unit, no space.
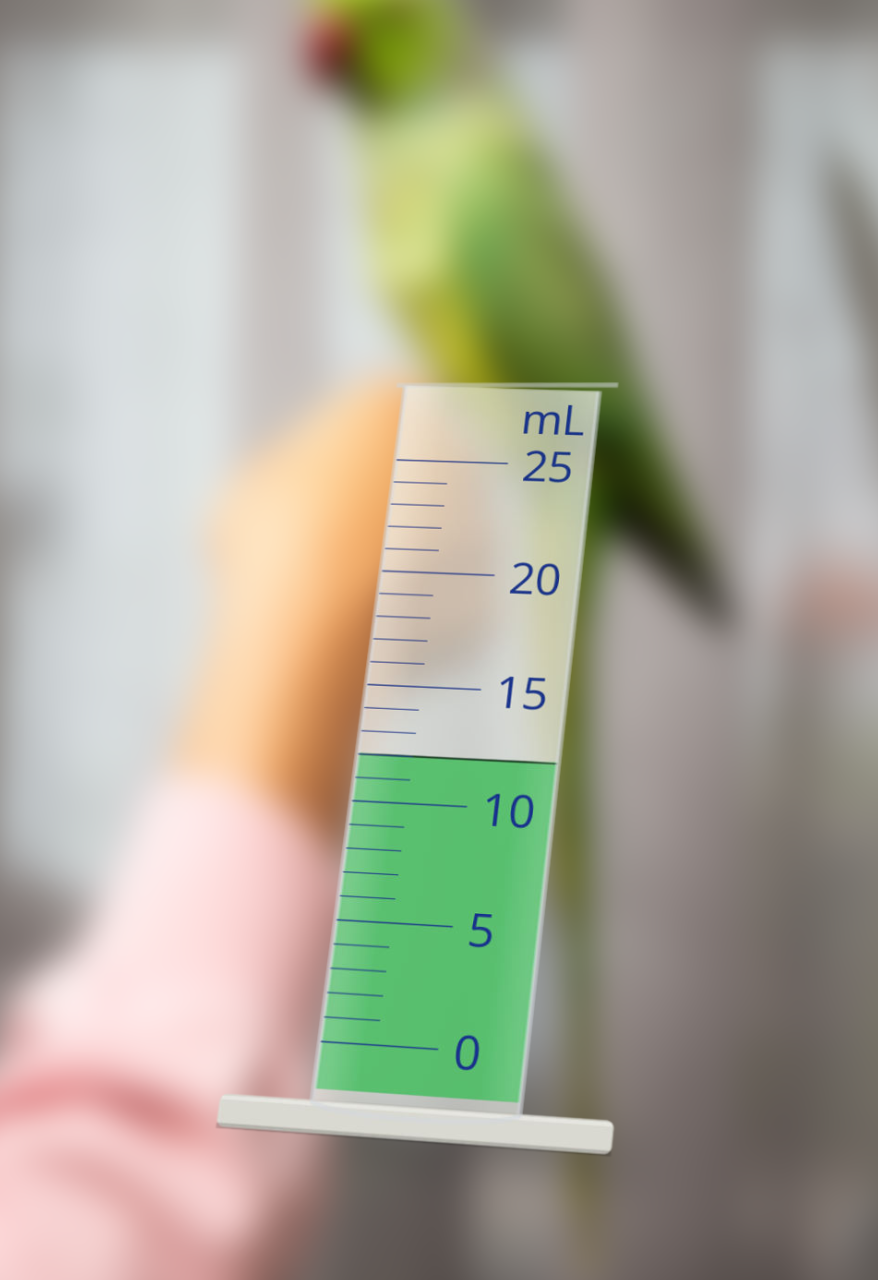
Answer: 12mL
